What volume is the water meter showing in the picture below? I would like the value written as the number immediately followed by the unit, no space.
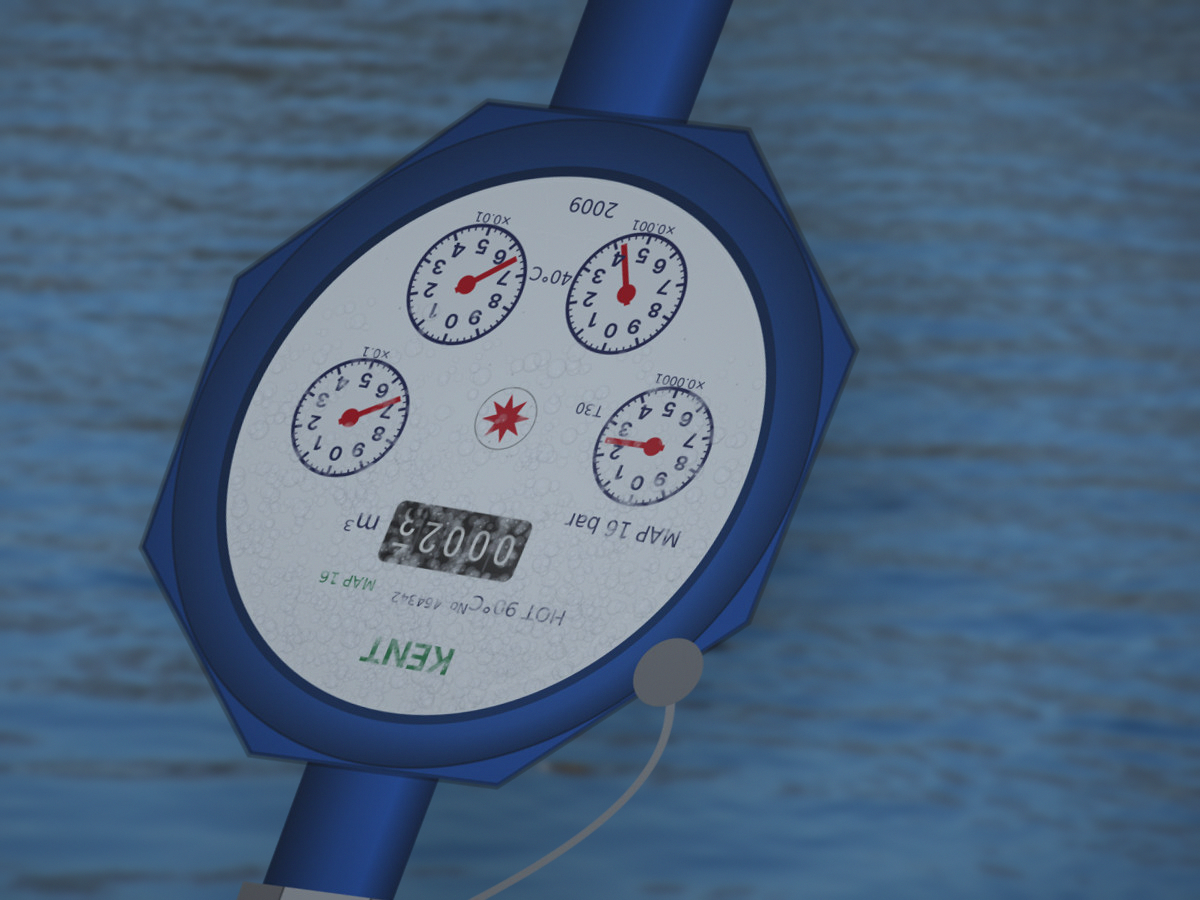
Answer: 22.6642m³
